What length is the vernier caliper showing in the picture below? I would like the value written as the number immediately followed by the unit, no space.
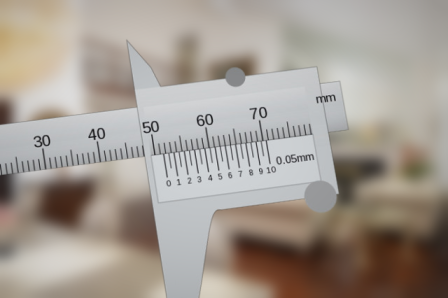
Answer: 51.6mm
